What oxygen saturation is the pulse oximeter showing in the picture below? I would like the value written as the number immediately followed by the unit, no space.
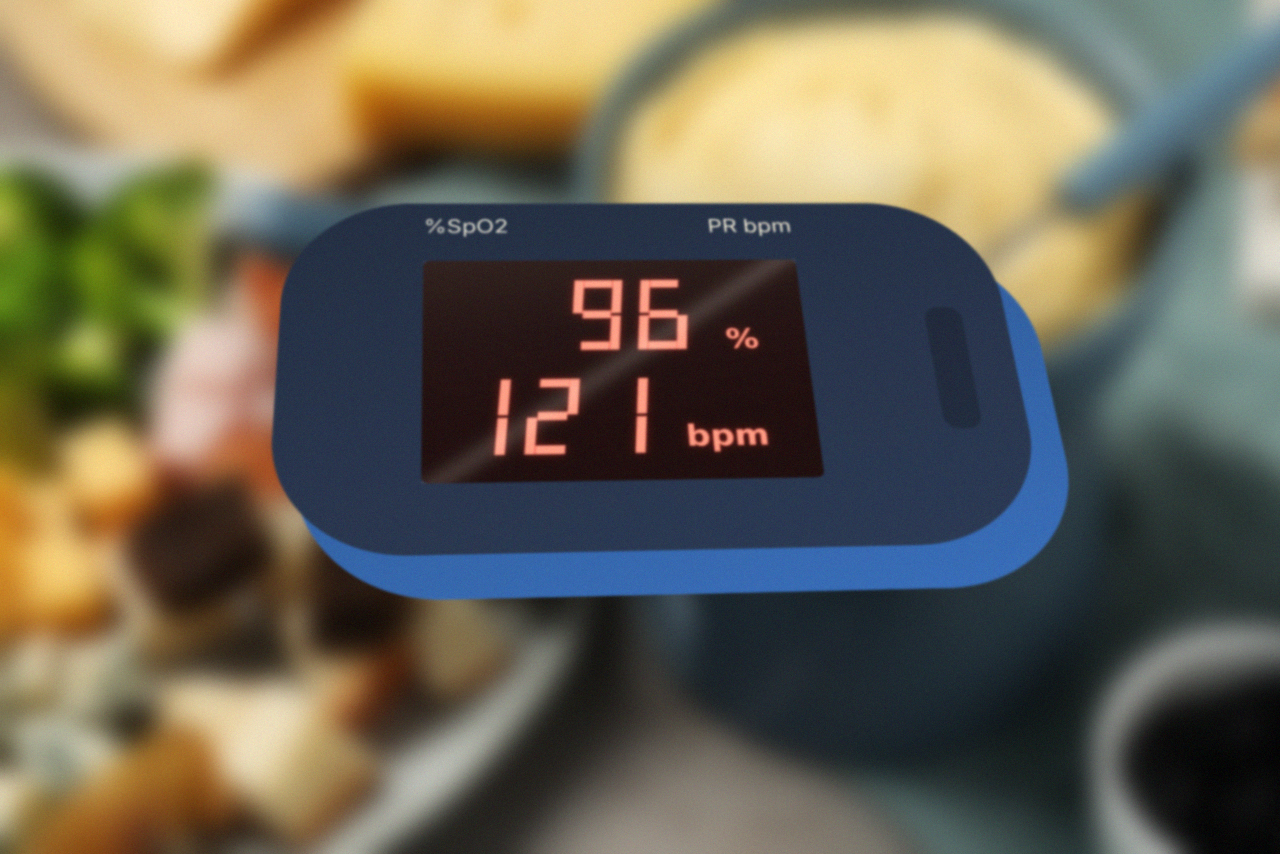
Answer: 96%
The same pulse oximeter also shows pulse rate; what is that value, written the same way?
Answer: 121bpm
